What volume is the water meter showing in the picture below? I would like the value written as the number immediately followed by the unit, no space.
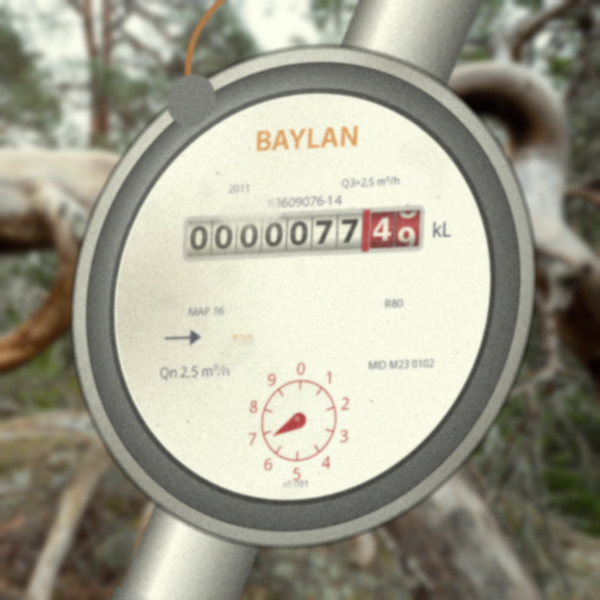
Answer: 77.486kL
